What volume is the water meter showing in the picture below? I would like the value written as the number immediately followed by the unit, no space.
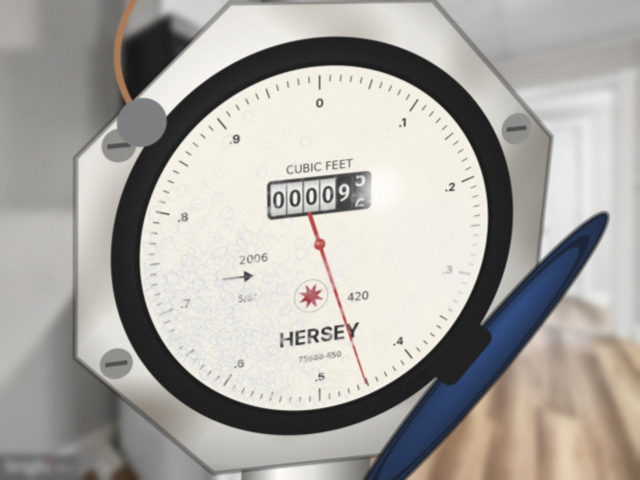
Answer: 95.45ft³
